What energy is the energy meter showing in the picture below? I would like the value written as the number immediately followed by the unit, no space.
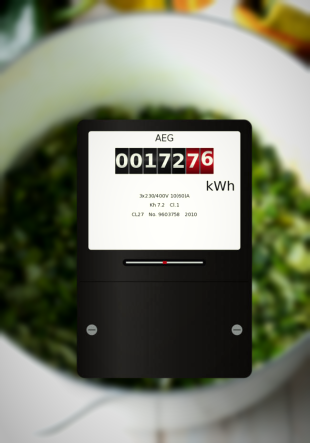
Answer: 172.76kWh
